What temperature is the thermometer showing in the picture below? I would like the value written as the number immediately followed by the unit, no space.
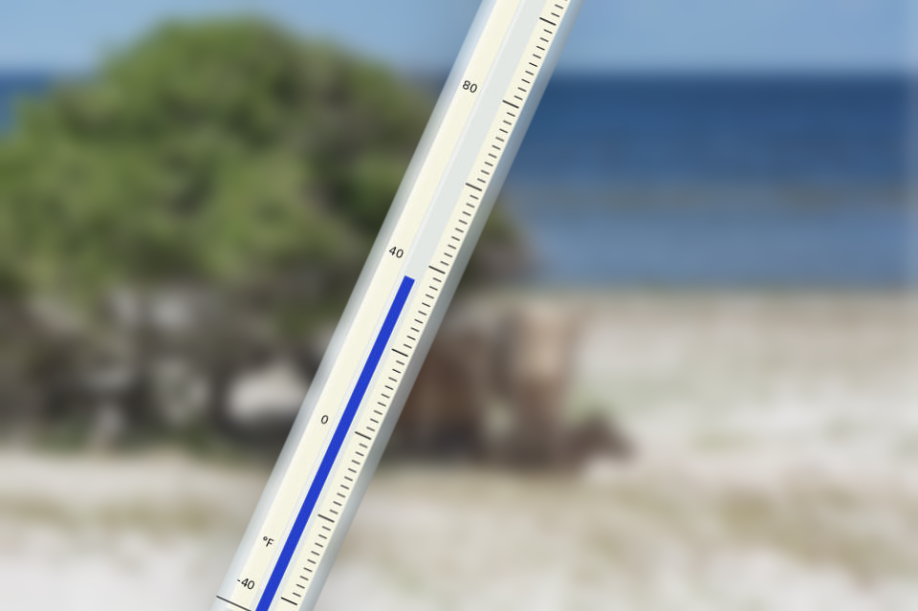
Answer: 36°F
